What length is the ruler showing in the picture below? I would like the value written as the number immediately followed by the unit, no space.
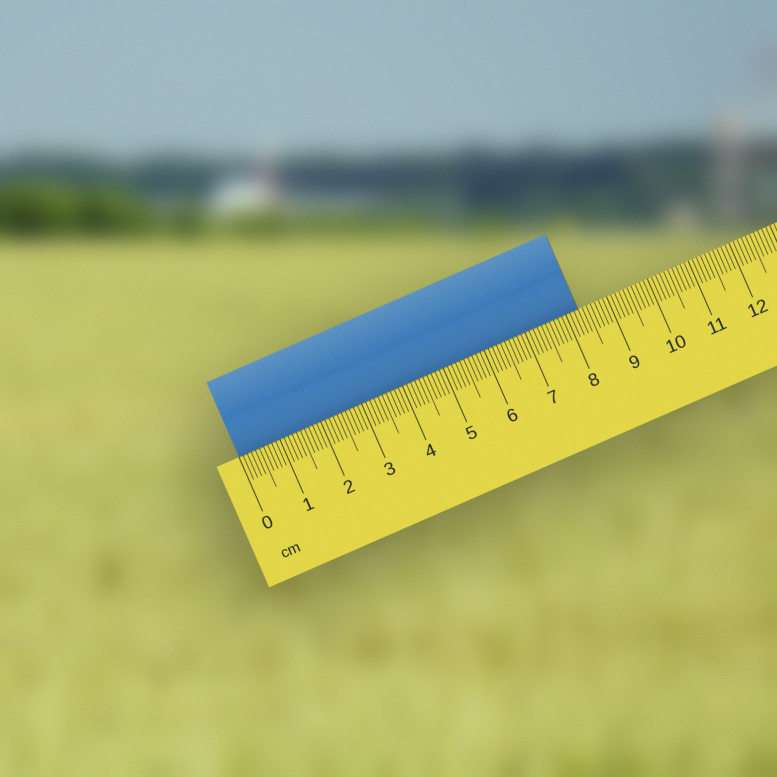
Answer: 8.3cm
